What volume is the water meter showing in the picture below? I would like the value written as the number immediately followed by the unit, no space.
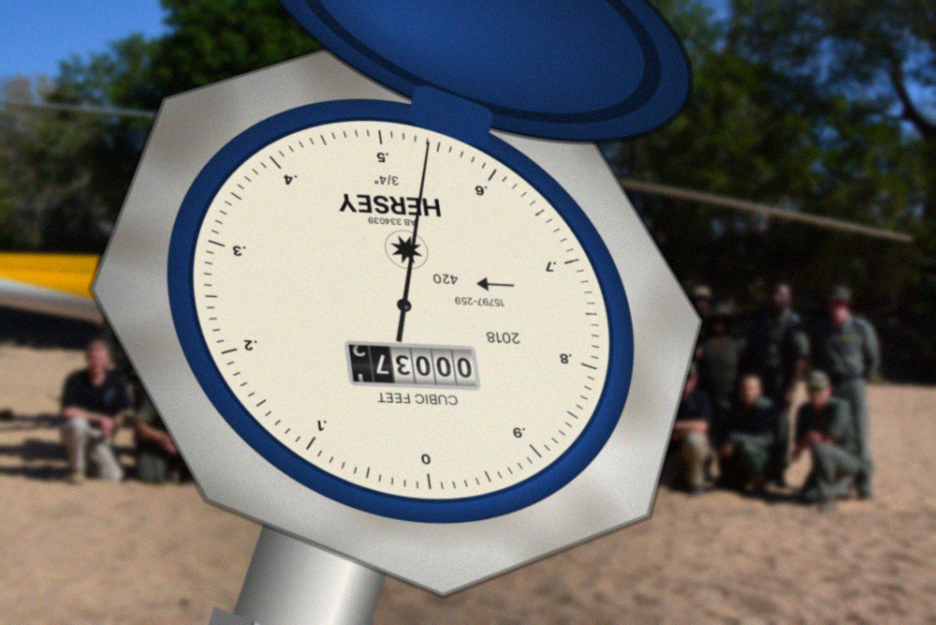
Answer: 371.54ft³
